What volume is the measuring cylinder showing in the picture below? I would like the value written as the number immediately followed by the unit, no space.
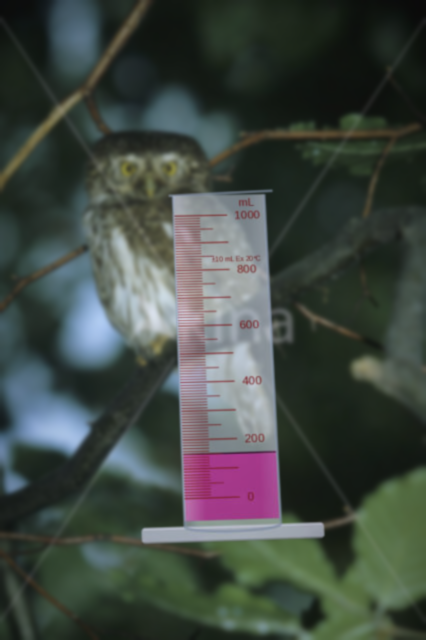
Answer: 150mL
